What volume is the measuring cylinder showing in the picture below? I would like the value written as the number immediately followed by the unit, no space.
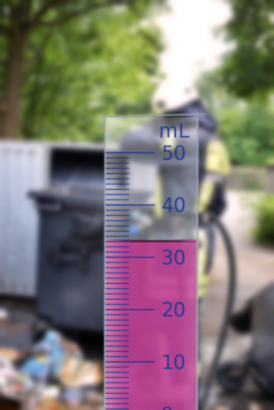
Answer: 33mL
